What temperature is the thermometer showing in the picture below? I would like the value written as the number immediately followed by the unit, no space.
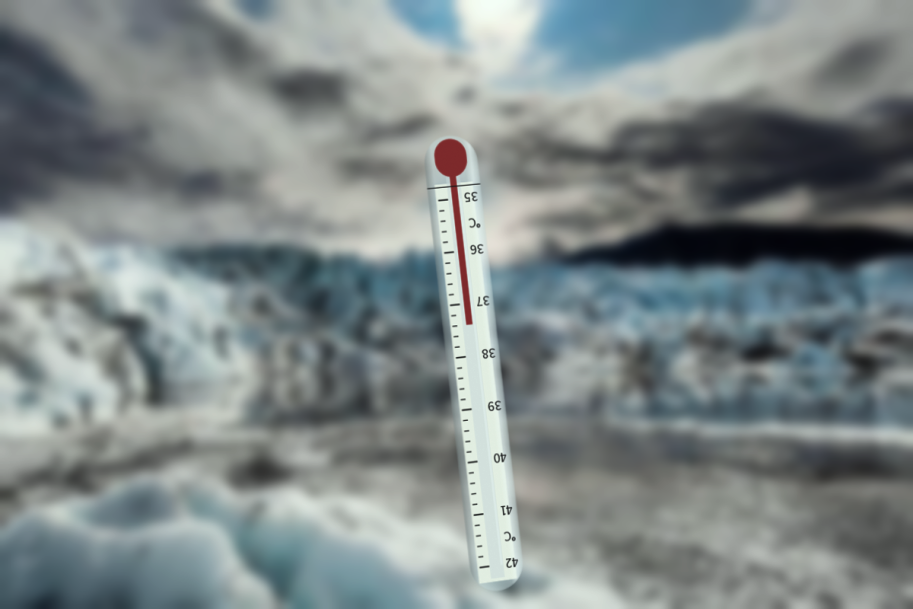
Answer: 37.4°C
